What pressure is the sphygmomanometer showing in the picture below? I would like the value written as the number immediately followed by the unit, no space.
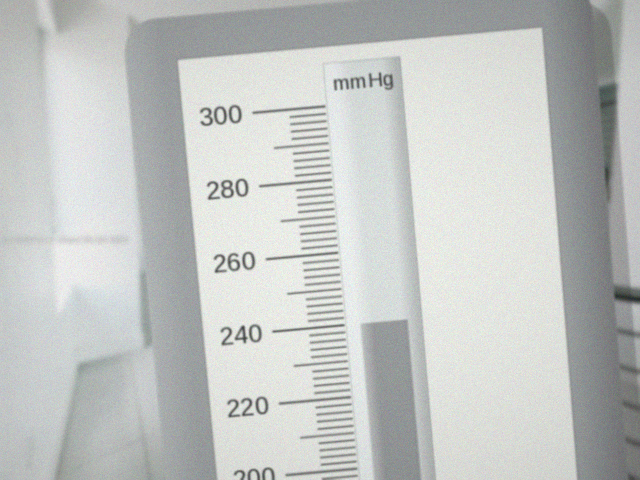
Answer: 240mmHg
